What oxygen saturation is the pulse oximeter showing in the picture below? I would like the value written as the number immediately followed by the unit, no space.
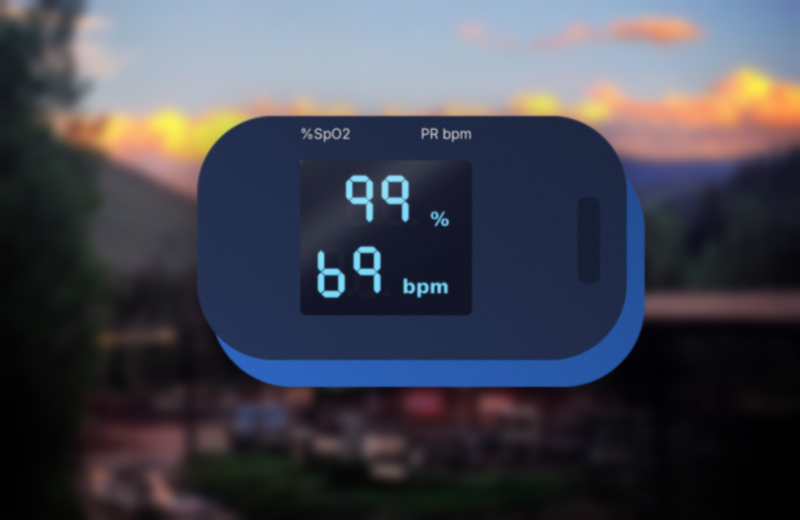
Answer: 99%
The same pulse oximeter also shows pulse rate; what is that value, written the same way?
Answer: 69bpm
